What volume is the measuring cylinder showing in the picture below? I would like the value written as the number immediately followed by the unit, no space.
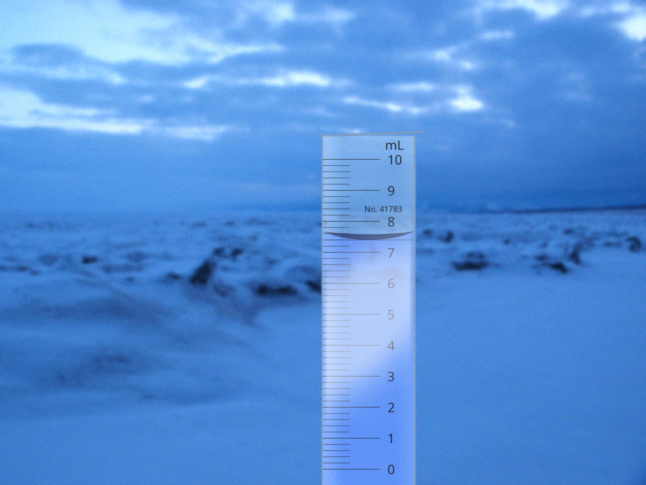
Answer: 7.4mL
